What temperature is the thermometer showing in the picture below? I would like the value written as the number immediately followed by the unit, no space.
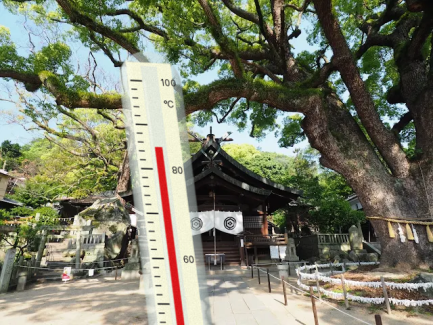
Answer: 85°C
